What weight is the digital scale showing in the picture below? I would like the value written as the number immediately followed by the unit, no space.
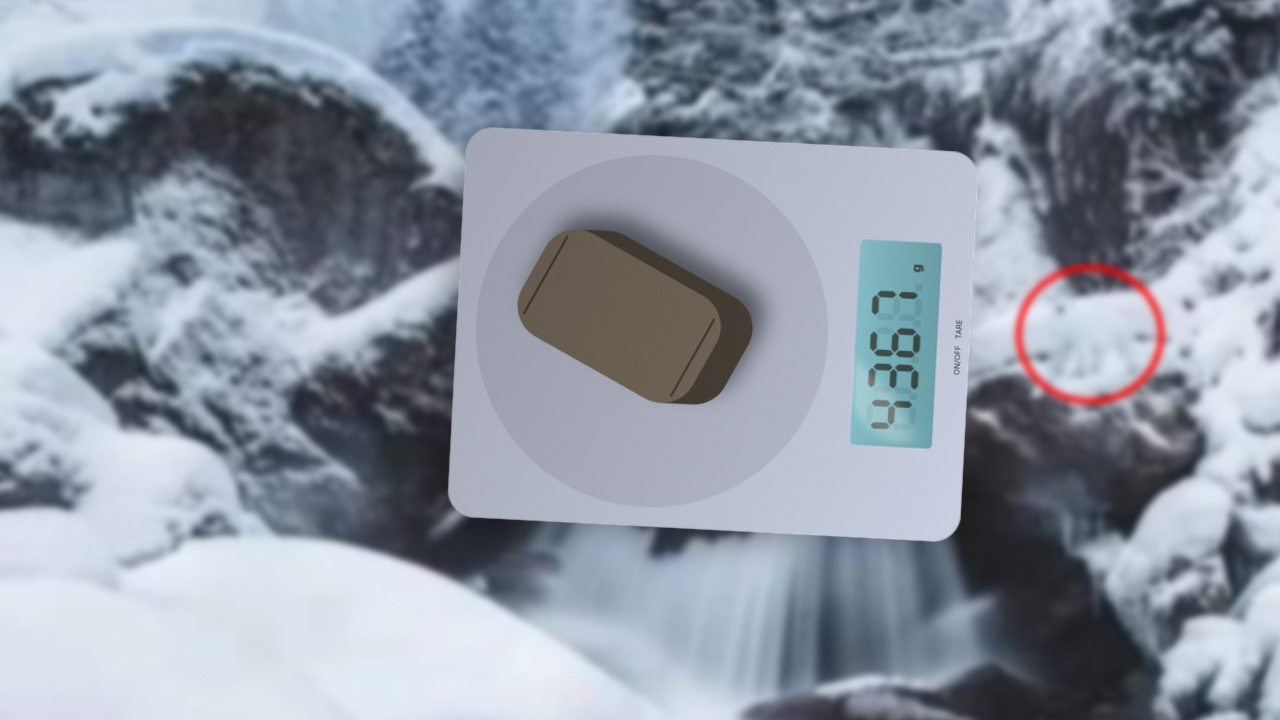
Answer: 4367g
